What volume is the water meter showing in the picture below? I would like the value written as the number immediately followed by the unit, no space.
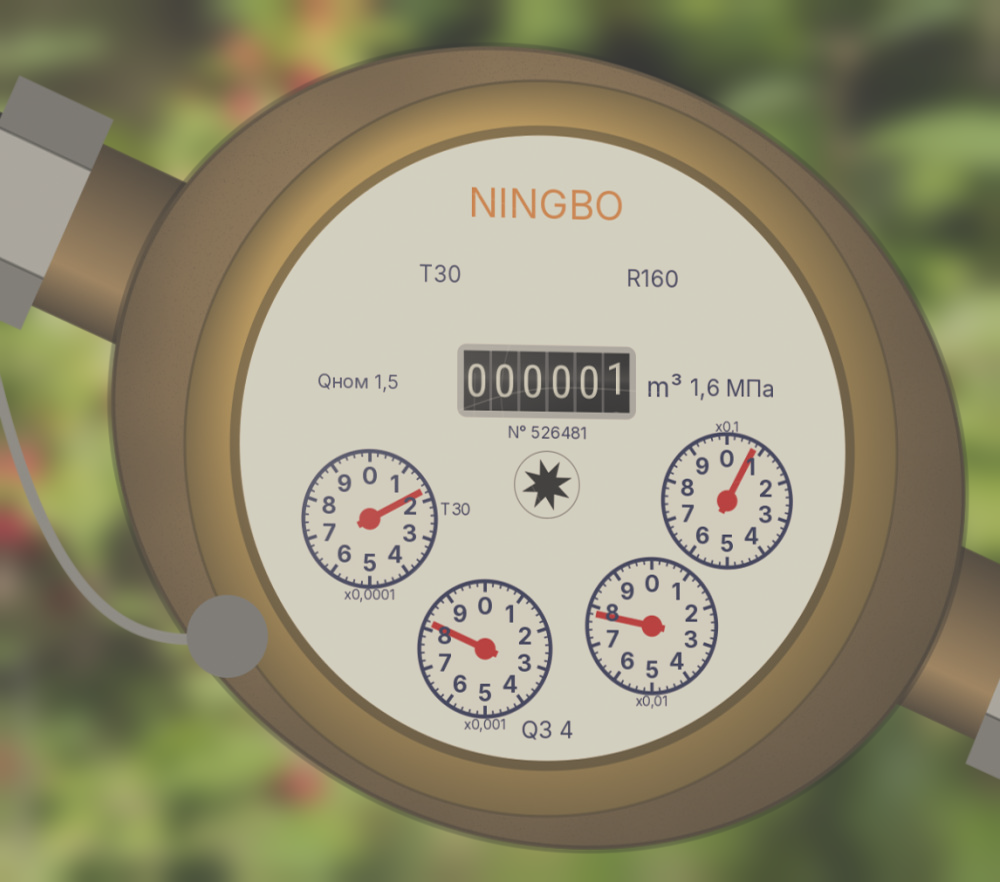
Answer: 1.0781m³
